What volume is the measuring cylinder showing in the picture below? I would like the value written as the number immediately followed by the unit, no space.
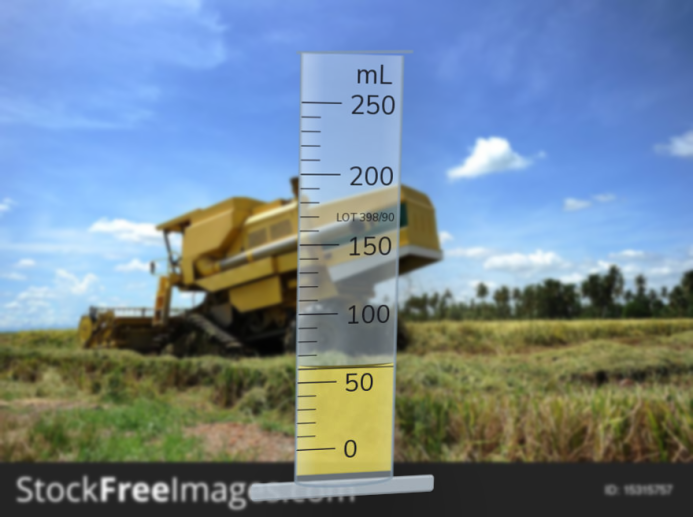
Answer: 60mL
